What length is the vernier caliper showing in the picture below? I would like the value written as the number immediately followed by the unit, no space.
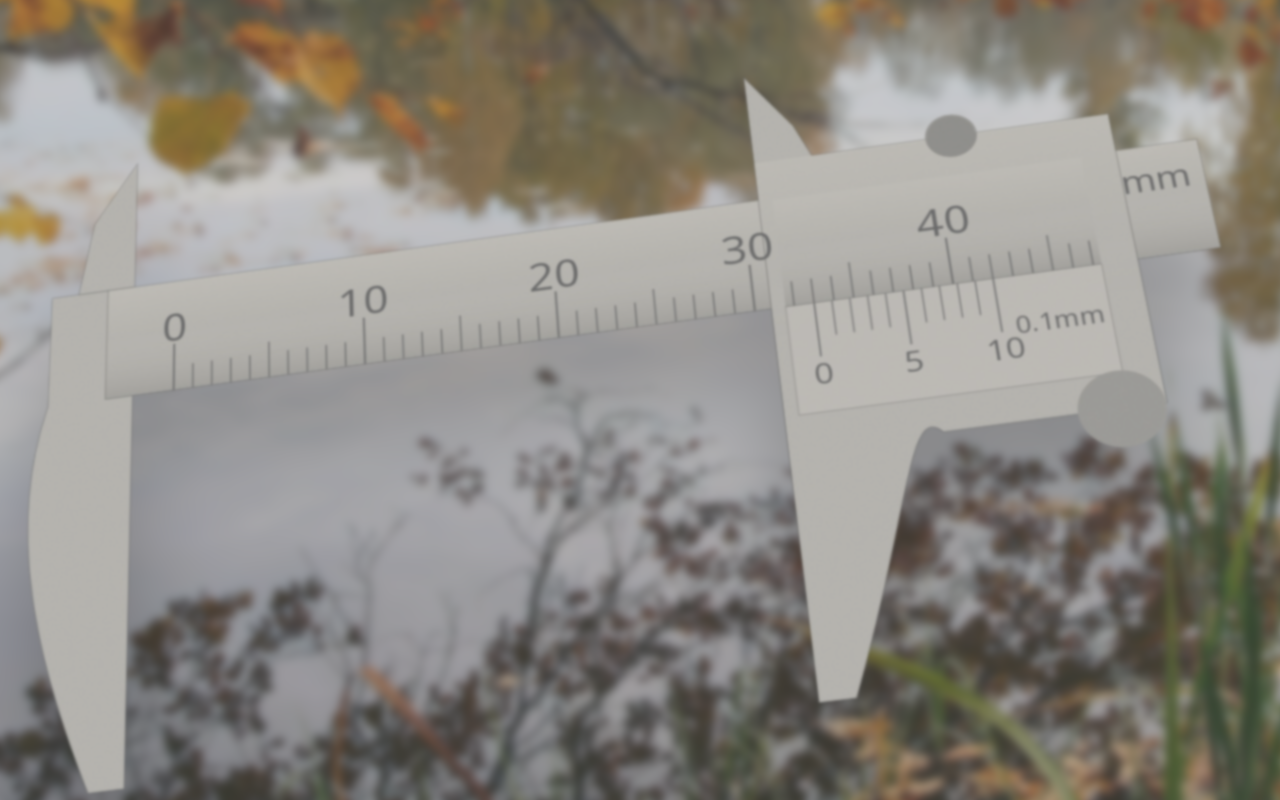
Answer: 33.0mm
